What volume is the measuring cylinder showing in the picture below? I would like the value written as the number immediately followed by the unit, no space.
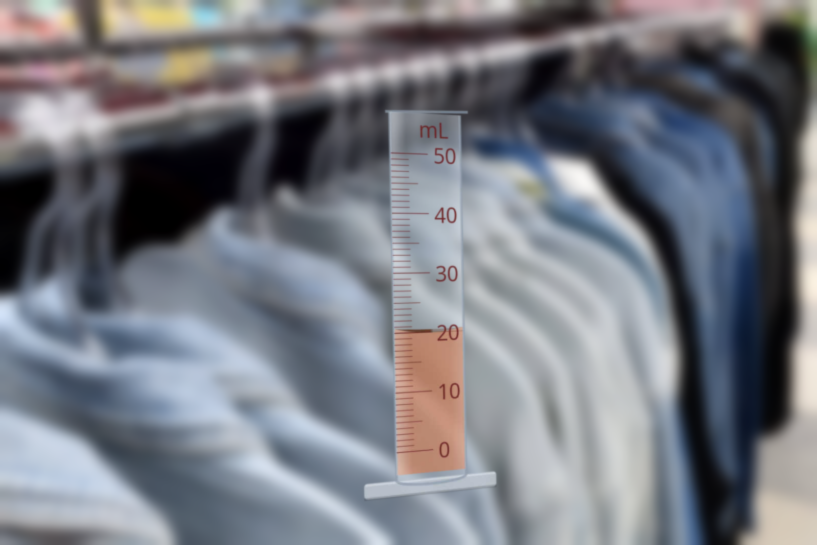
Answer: 20mL
